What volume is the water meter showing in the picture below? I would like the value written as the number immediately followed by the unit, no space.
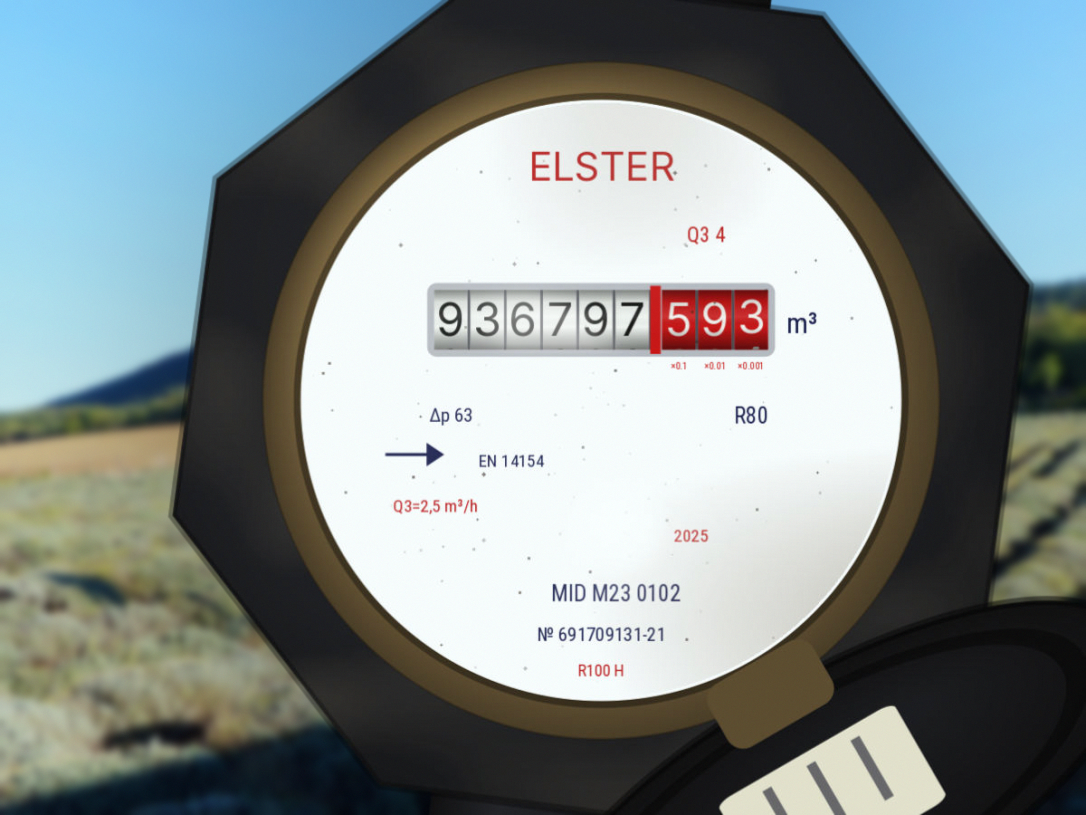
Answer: 936797.593m³
